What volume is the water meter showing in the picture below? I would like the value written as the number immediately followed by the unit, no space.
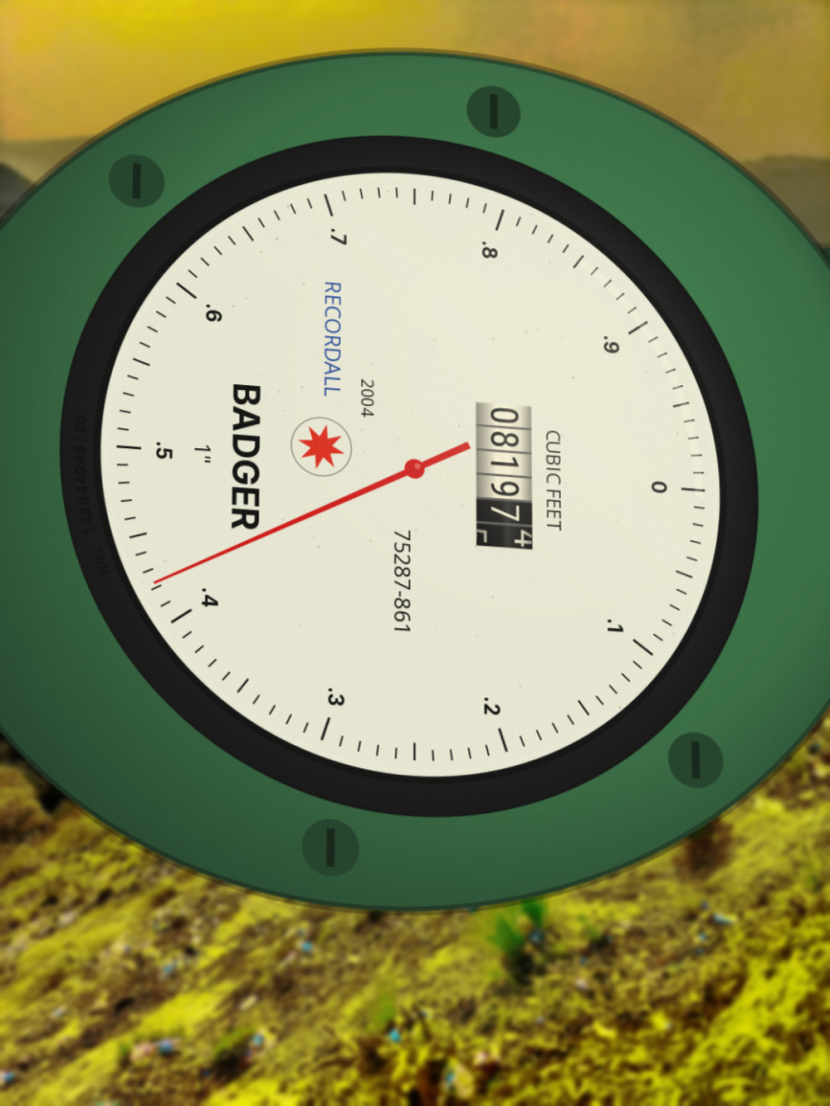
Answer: 81974.42ft³
